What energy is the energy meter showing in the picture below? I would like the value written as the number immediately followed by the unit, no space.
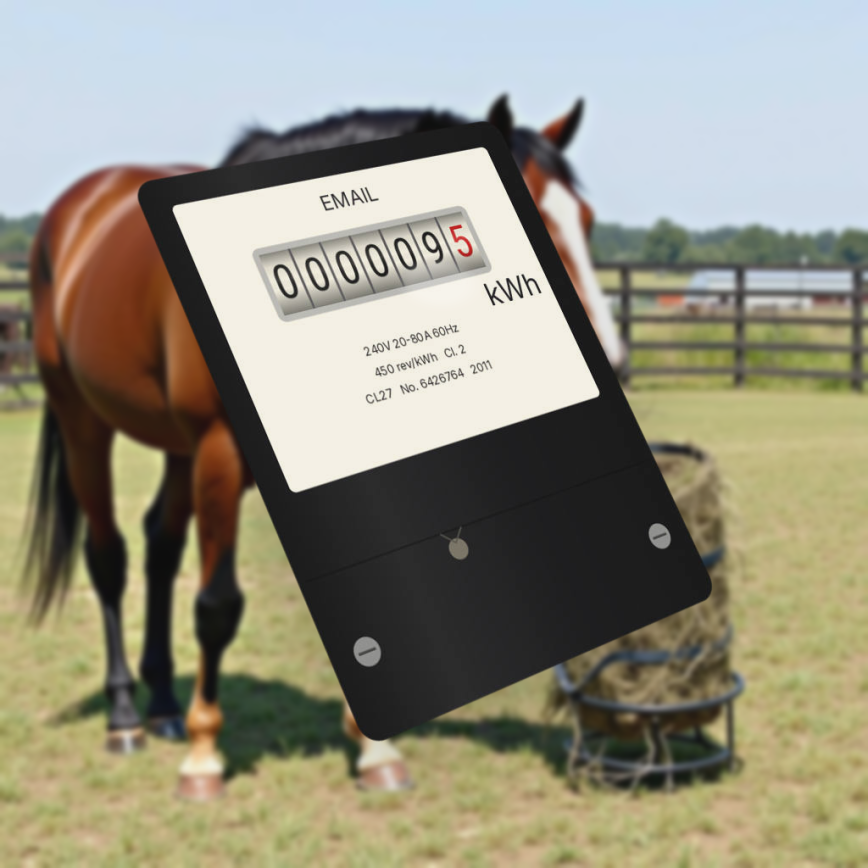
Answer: 9.5kWh
